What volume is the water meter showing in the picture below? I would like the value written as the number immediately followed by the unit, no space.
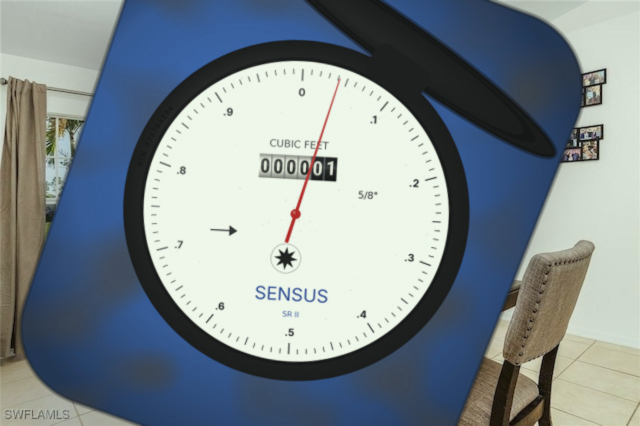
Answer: 1.04ft³
